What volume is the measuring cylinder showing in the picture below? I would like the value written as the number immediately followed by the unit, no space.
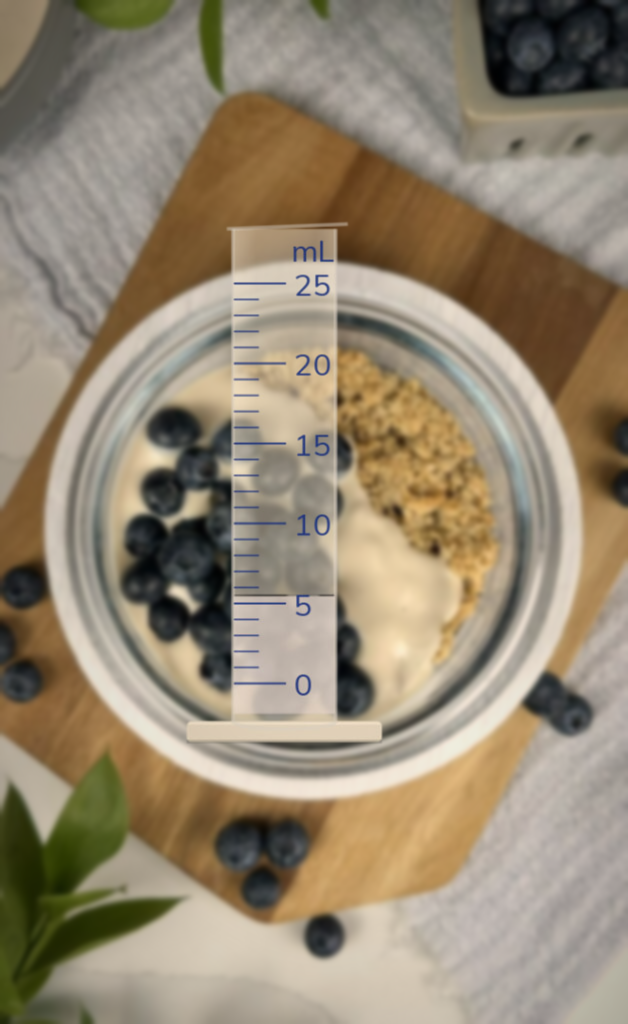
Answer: 5.5mL
